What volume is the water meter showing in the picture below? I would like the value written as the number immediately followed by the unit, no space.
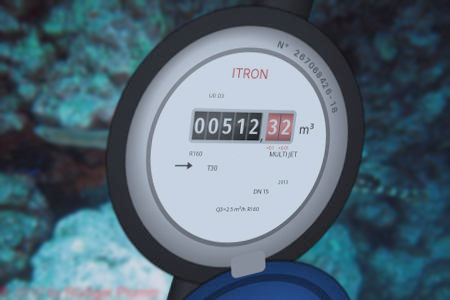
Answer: 512.32m³
